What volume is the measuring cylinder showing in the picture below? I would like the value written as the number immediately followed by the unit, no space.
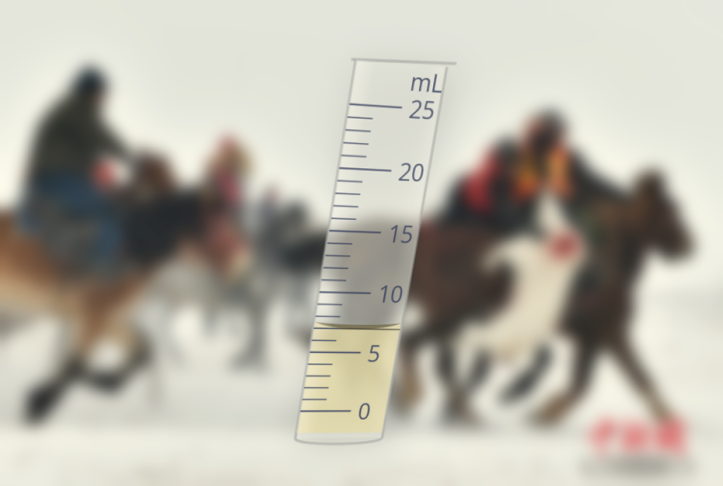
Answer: 7mL
